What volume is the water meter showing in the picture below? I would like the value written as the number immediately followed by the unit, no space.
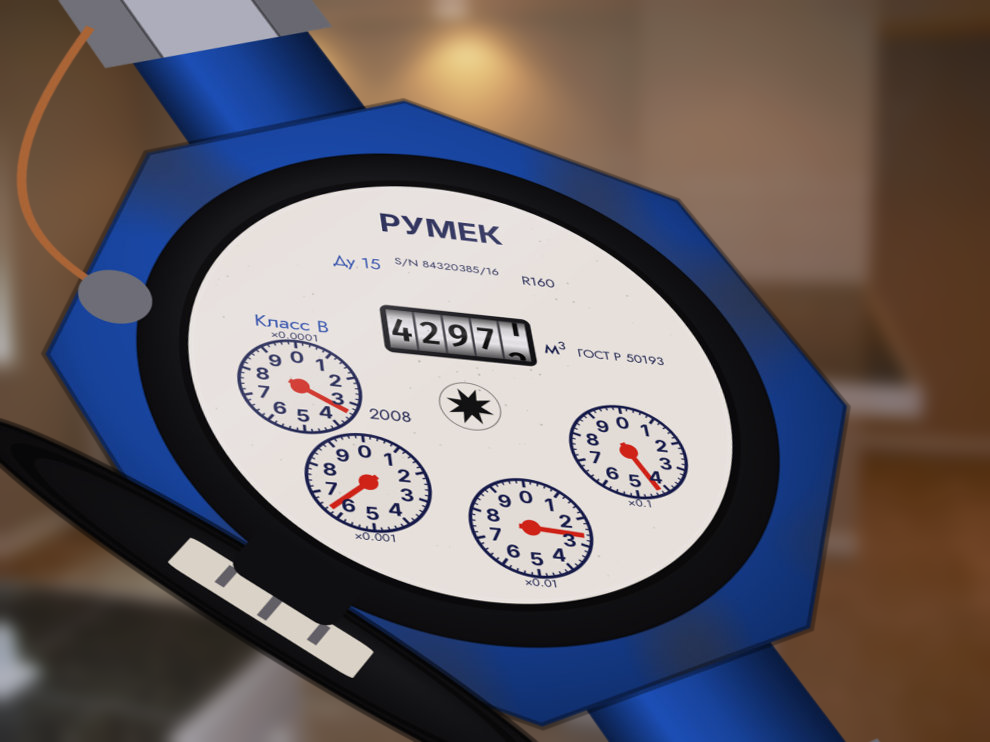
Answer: 42971.4263m³
